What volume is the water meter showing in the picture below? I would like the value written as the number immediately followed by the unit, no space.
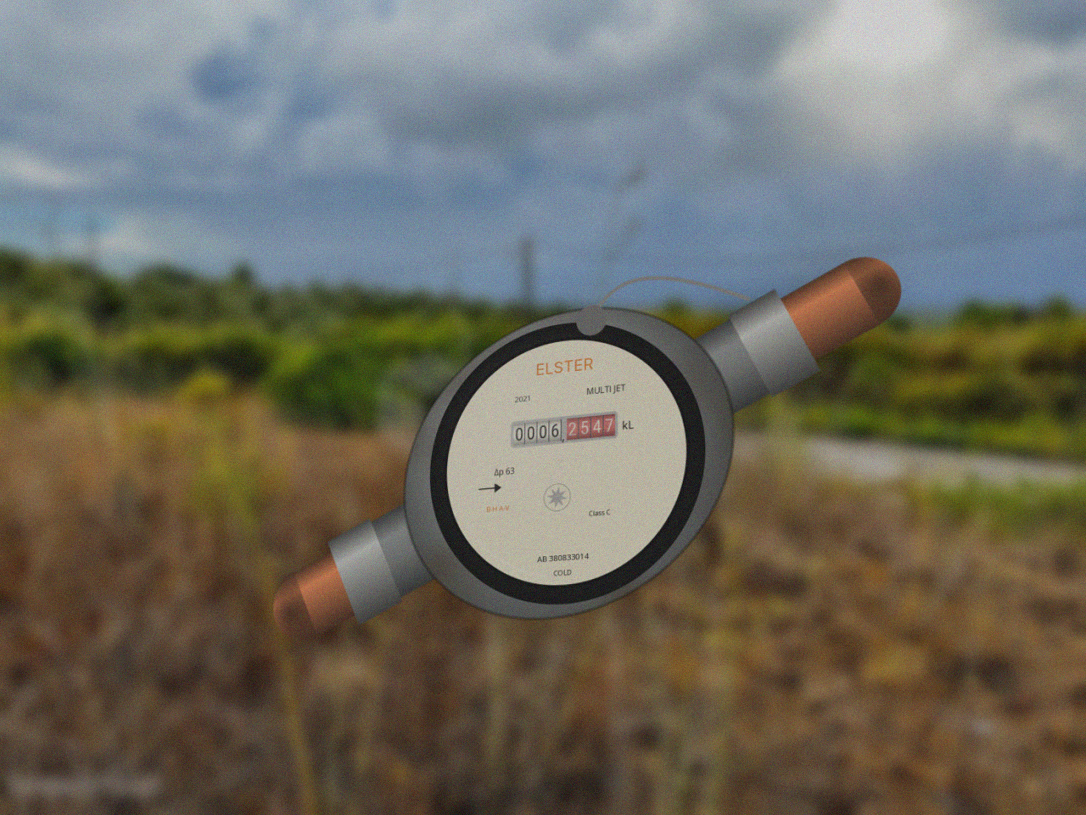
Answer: 6.2547kL
